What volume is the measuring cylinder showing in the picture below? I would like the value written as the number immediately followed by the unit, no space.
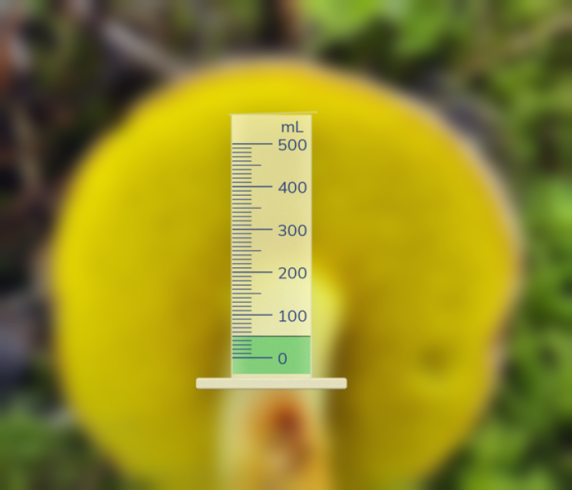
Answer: 50mL
